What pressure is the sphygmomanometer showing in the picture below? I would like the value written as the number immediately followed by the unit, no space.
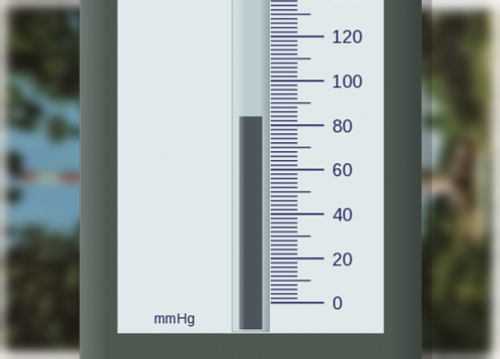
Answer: 84mmHg
